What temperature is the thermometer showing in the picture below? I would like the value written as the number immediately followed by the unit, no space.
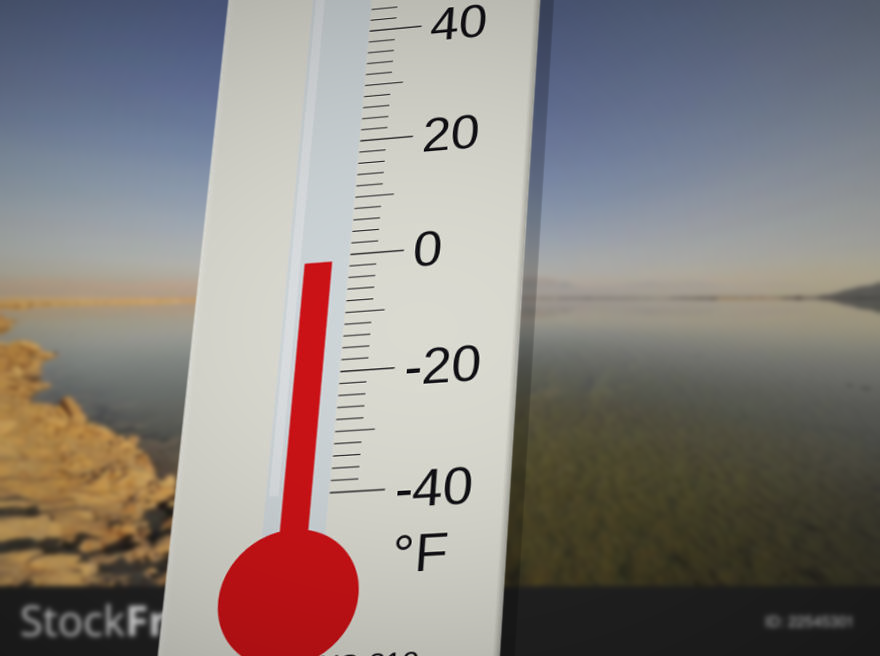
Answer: -1°F
